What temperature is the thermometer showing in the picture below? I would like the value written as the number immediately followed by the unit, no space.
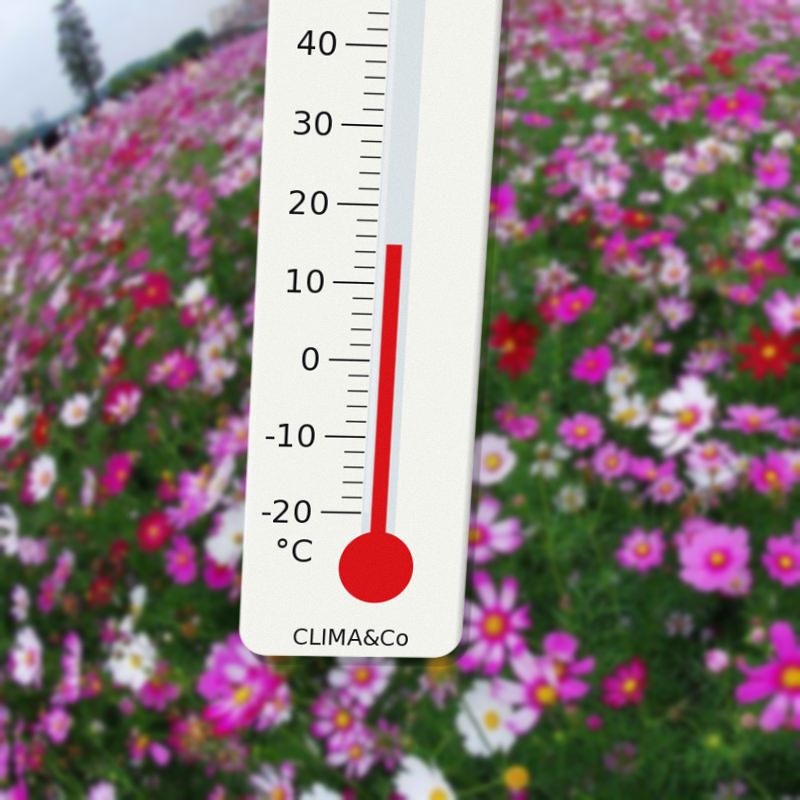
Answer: 15°C
